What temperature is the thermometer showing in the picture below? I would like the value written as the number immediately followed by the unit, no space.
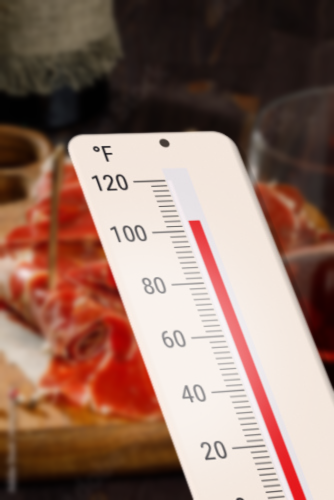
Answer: 104°F
